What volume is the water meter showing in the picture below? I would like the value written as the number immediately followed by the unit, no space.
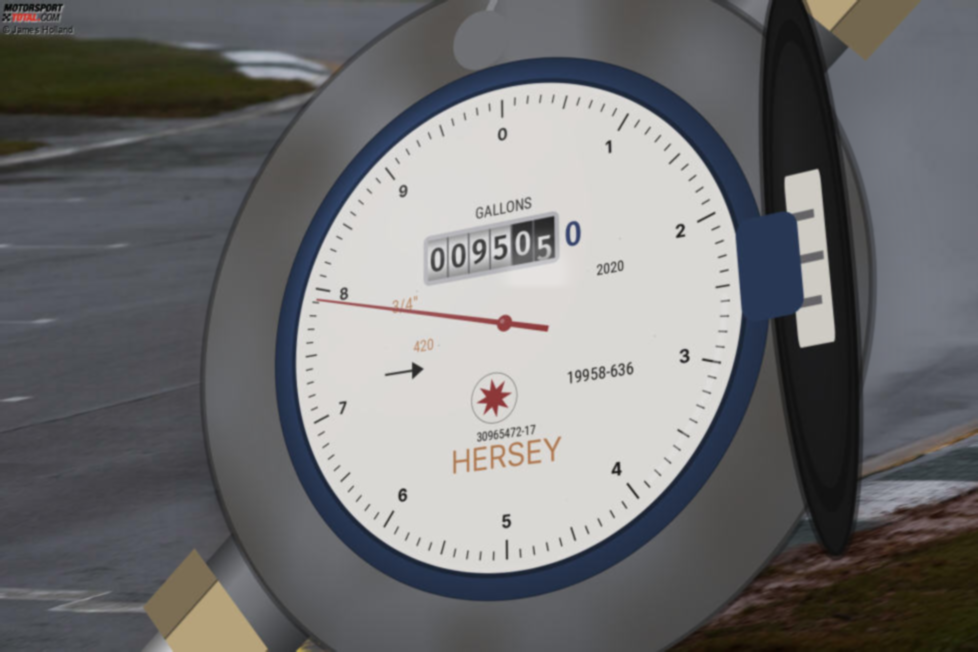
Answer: 95047.9gal
